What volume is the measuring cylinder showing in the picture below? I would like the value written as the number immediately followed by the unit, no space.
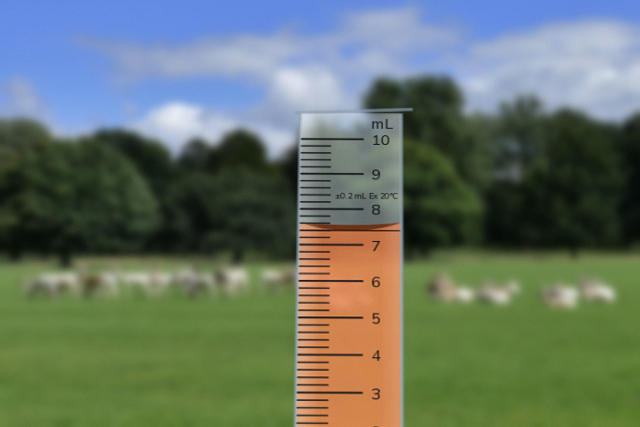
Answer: 7.4mL
